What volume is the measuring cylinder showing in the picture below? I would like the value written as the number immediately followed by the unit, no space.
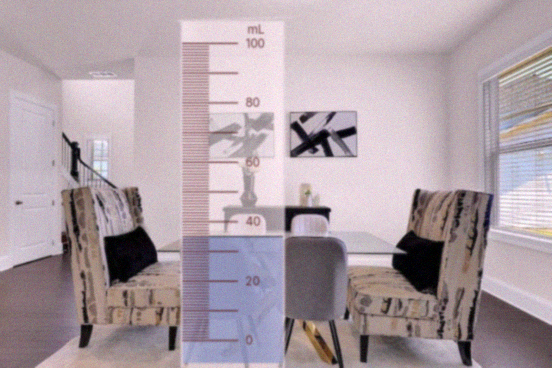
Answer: 35mL
